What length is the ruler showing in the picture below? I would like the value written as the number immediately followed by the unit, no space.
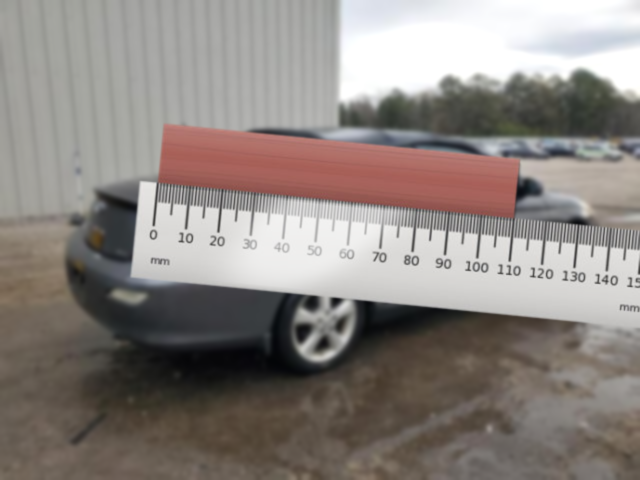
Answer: 110mm
